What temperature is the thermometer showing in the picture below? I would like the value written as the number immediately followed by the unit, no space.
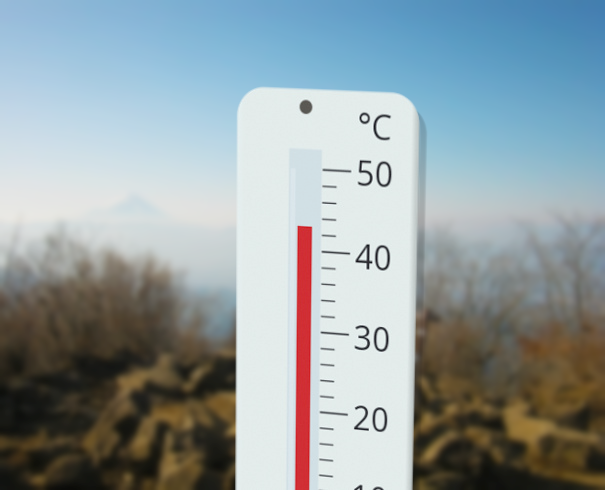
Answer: 43°C
